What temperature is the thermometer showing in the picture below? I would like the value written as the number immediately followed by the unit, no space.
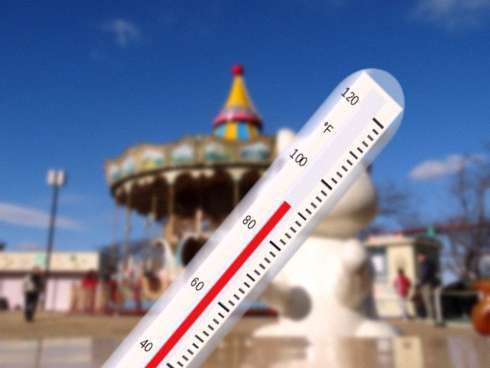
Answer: 90°F
